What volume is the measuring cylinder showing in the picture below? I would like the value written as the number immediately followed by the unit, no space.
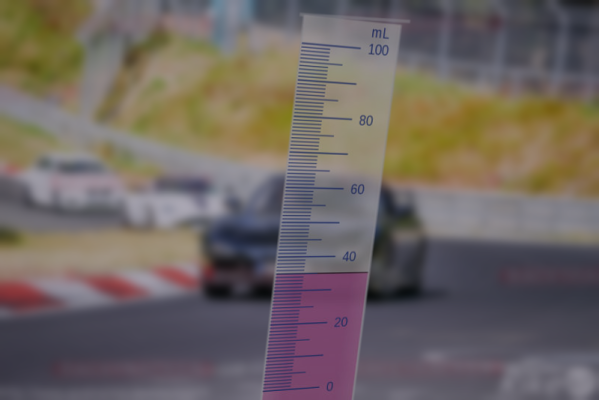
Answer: 35mL
